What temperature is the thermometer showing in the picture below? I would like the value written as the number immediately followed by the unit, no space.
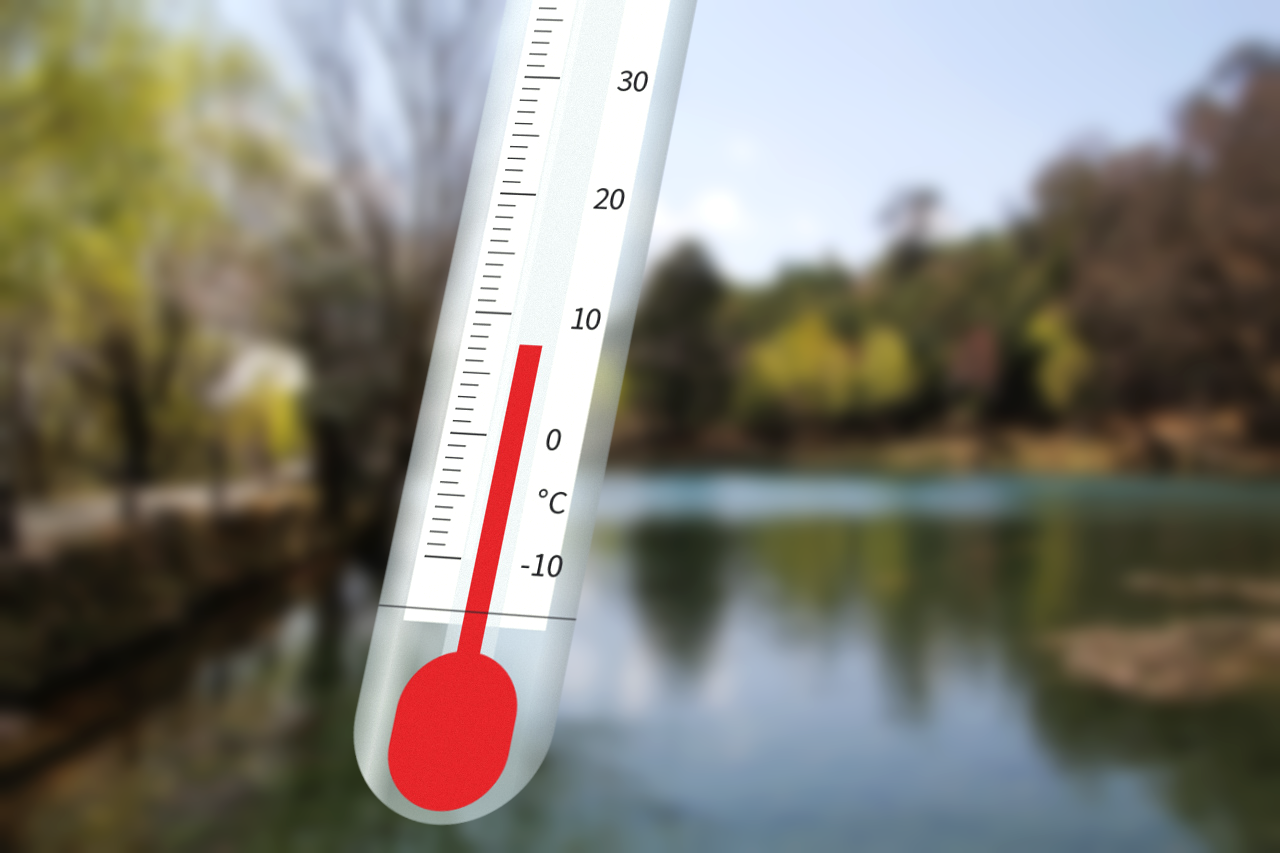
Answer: 7.5°C
